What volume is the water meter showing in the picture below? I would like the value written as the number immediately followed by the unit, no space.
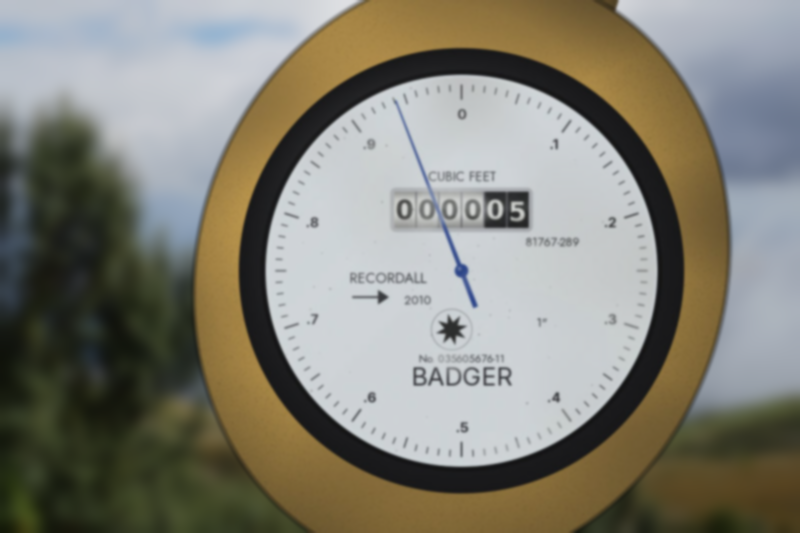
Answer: 4.94ft³
